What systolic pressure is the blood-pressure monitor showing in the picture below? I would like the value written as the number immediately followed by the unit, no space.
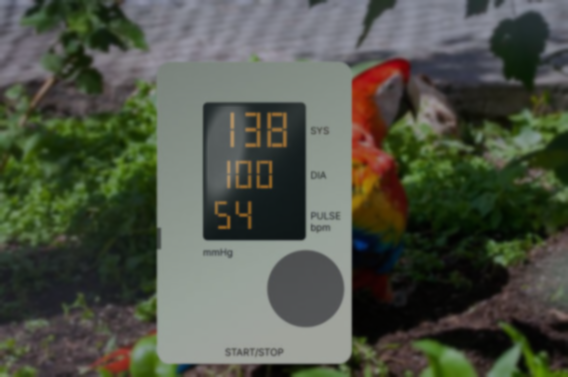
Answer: 138mmHg
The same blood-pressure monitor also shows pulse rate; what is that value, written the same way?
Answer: 54bpm
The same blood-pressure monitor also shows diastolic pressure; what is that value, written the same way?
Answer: 100mmHg
